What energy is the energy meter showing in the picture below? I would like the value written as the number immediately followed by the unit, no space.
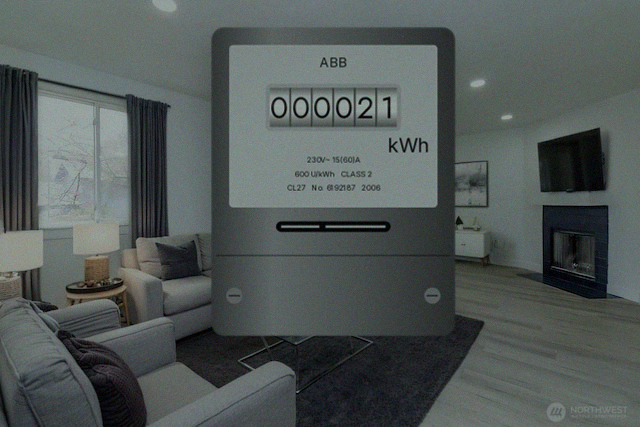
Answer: 21kWh
